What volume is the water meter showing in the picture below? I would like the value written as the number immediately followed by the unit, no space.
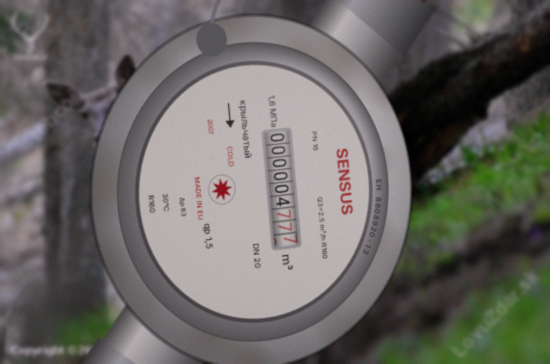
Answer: 4.777m³
